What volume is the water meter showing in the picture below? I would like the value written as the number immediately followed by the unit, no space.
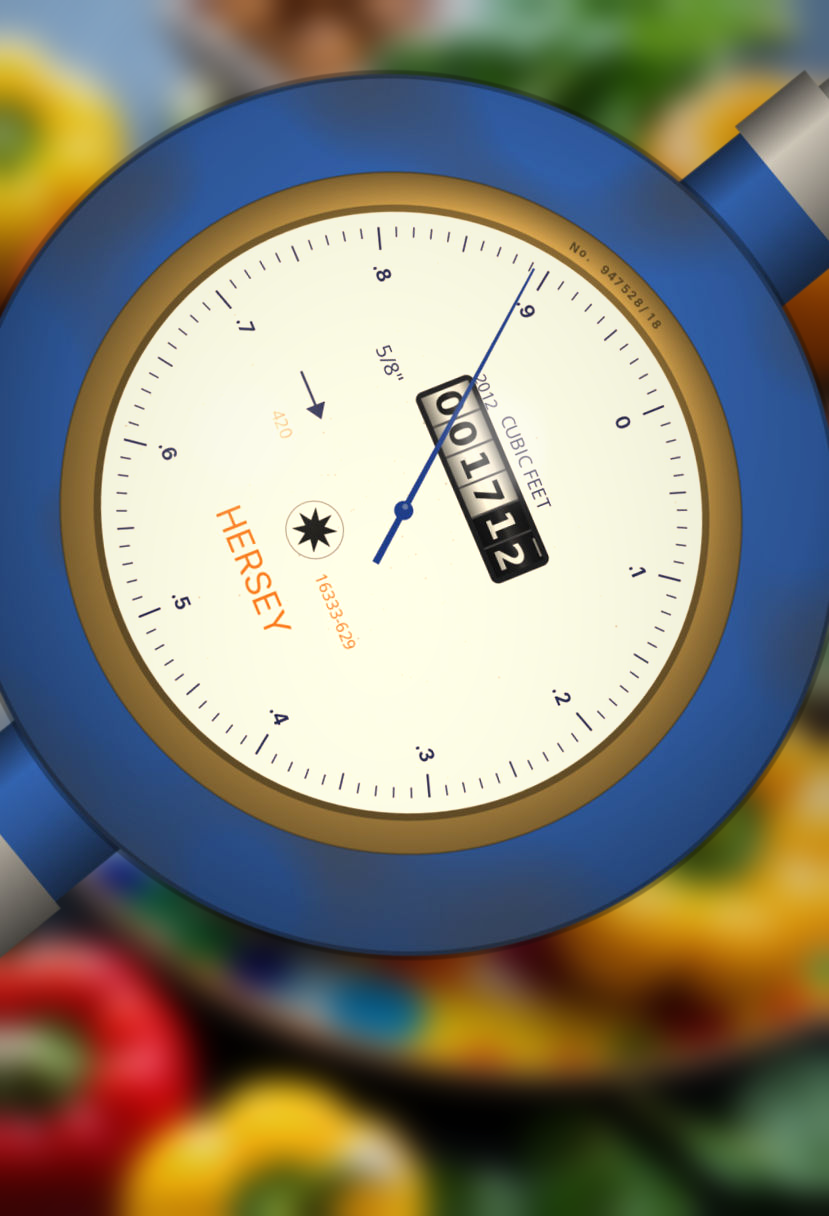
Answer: 1711.89ft³
